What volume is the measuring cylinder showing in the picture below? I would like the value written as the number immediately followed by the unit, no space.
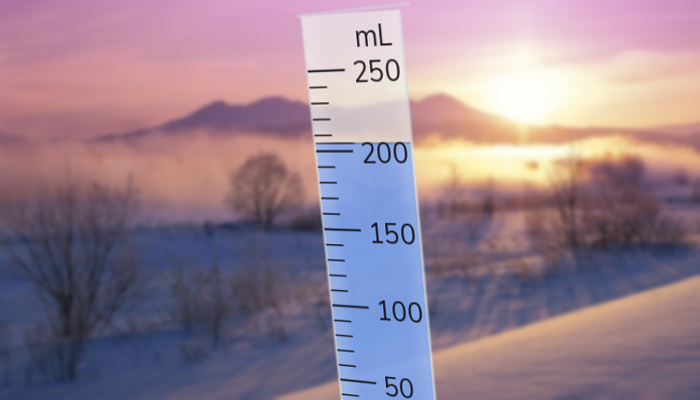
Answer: 205mL
